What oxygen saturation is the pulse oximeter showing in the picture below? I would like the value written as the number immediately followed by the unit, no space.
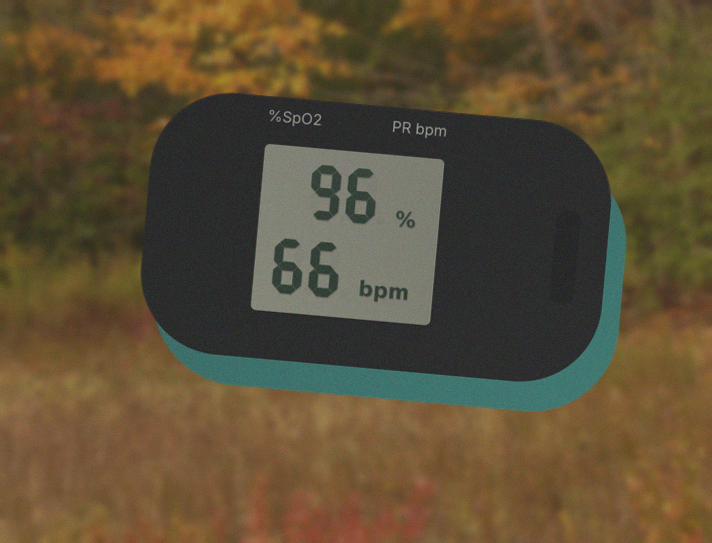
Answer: 96%
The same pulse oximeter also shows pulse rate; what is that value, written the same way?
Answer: 66bpm
